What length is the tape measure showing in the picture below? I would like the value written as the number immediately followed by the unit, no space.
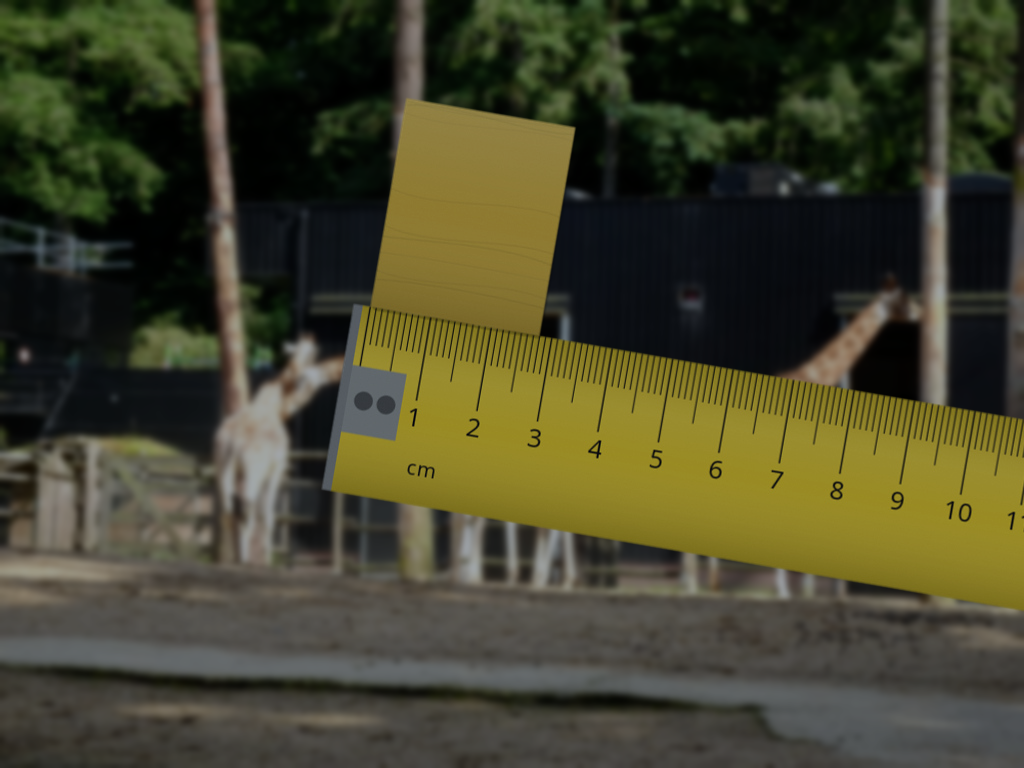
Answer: 2.8cm
